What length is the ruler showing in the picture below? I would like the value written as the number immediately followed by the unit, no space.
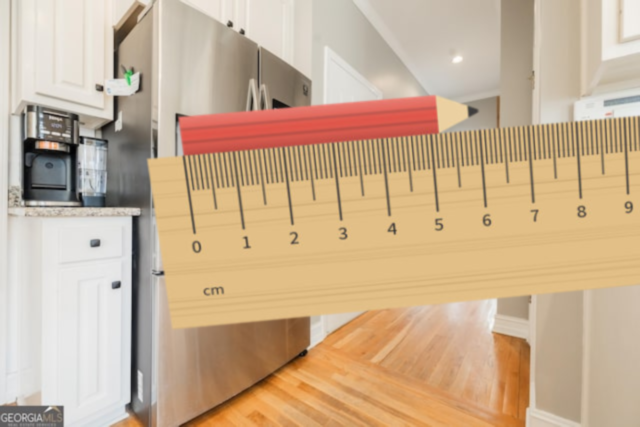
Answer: 6cm
